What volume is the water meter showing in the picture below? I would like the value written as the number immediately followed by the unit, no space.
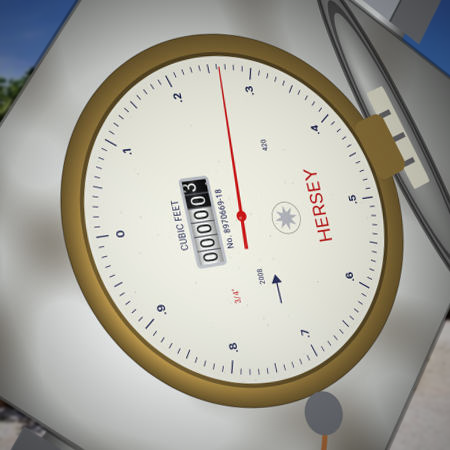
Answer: 3.26ft³
